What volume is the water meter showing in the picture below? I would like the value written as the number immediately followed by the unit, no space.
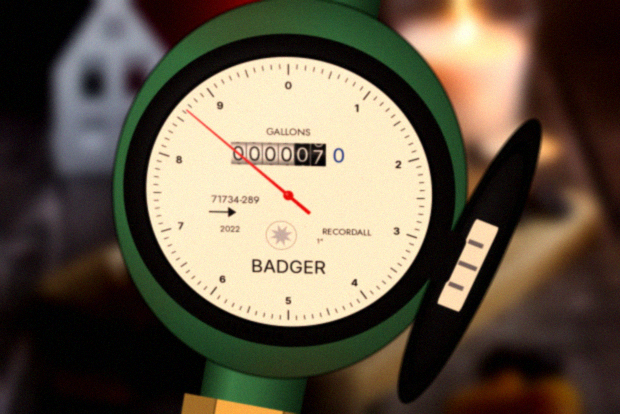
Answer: 68.6gal
